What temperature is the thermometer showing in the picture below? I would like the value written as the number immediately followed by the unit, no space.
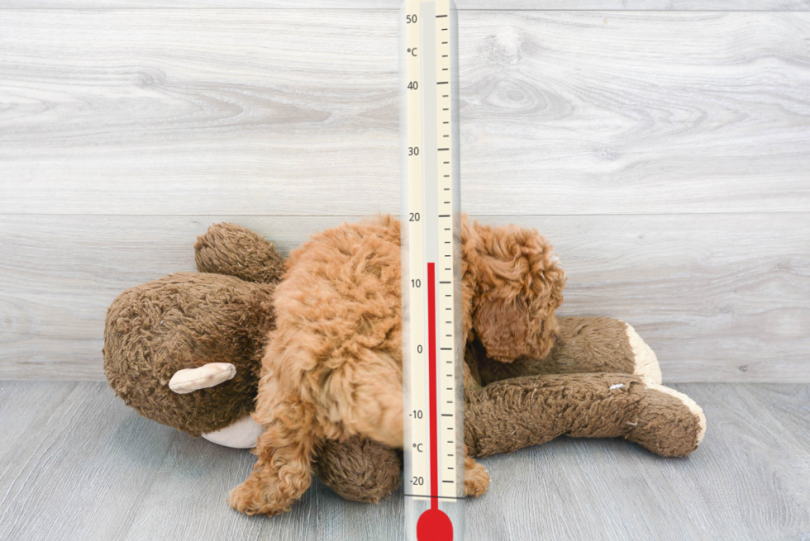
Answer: 13°C
